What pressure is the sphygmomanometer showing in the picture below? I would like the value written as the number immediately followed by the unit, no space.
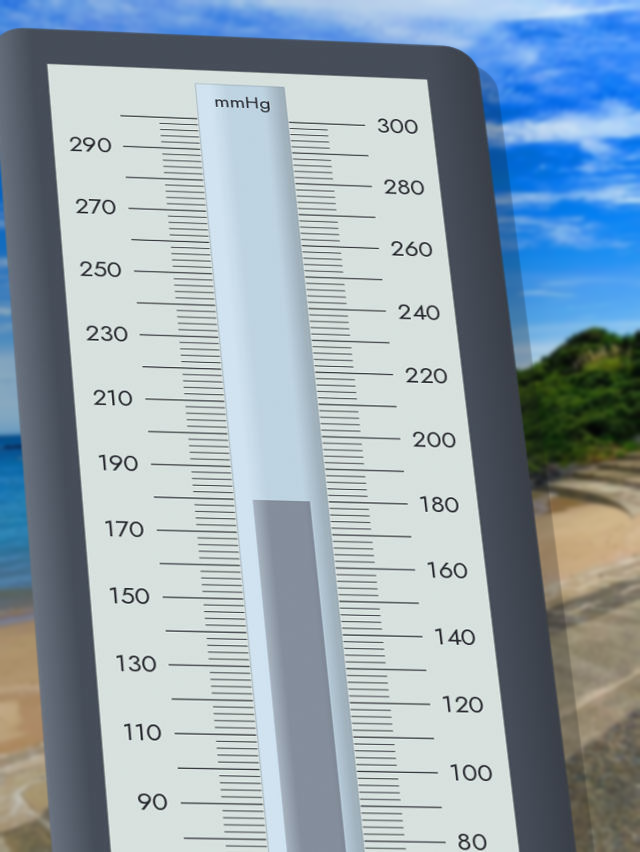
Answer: 180mmHg
